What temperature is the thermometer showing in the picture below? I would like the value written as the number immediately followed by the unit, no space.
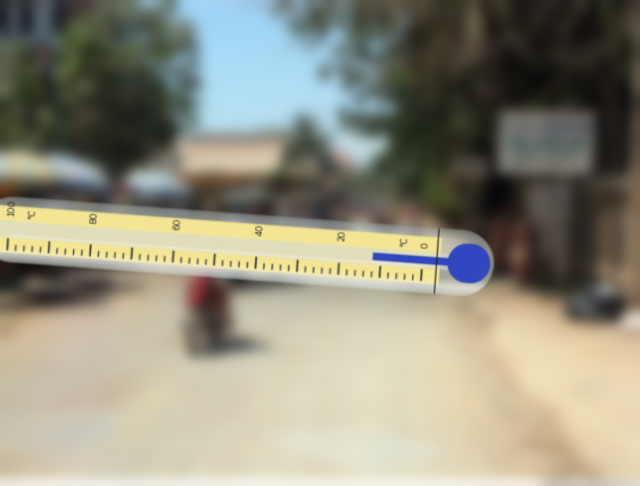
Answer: 12°C
